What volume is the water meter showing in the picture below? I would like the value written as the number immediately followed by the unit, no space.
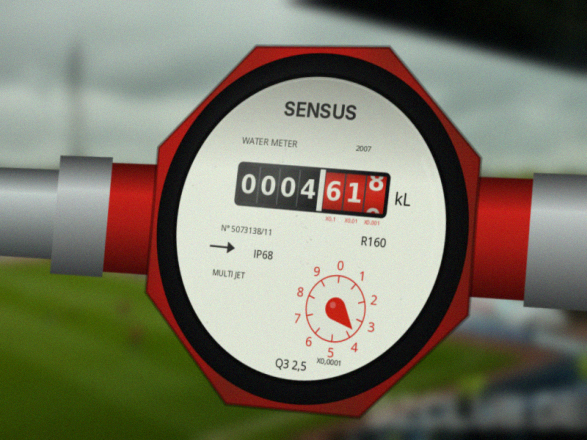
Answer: 4.6183kL
